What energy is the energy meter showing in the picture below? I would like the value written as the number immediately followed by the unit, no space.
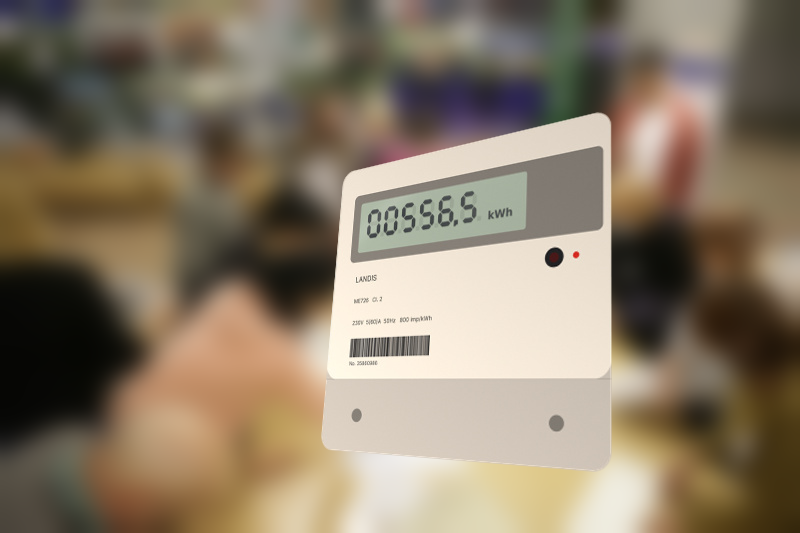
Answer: 556.5kWh
